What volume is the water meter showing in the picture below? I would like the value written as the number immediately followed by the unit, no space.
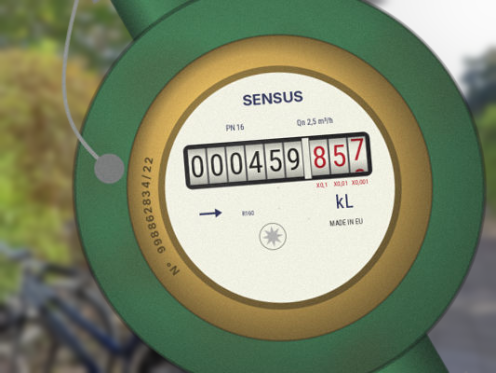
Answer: 459.857kL
